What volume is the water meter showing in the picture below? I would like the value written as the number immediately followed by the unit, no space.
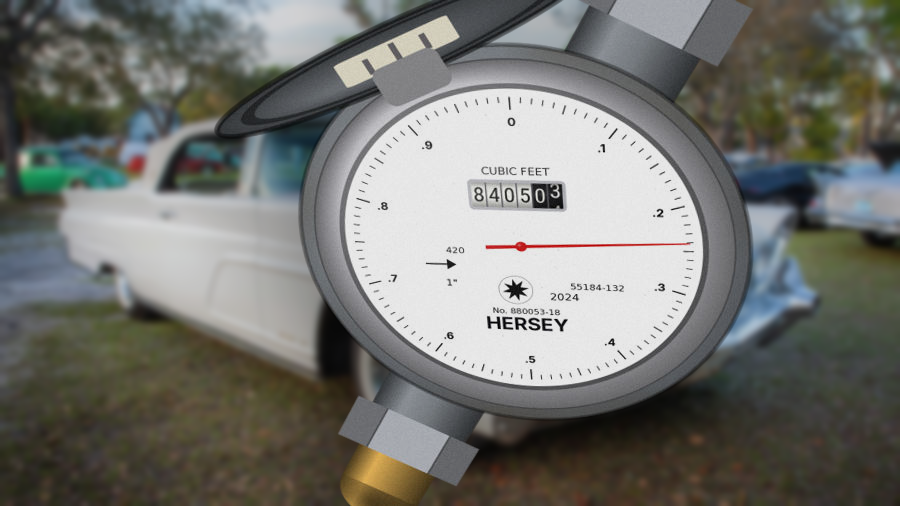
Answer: 840503.24ft³
